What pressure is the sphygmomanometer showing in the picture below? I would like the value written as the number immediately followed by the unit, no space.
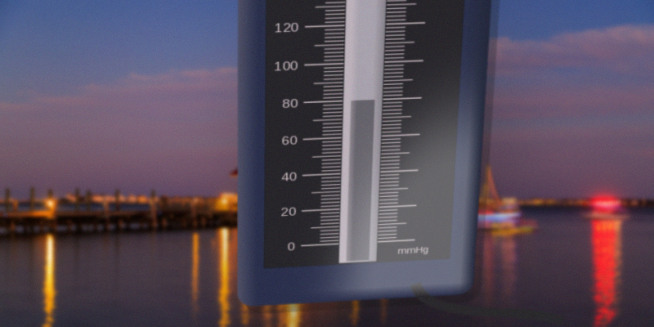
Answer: 80mmHg
